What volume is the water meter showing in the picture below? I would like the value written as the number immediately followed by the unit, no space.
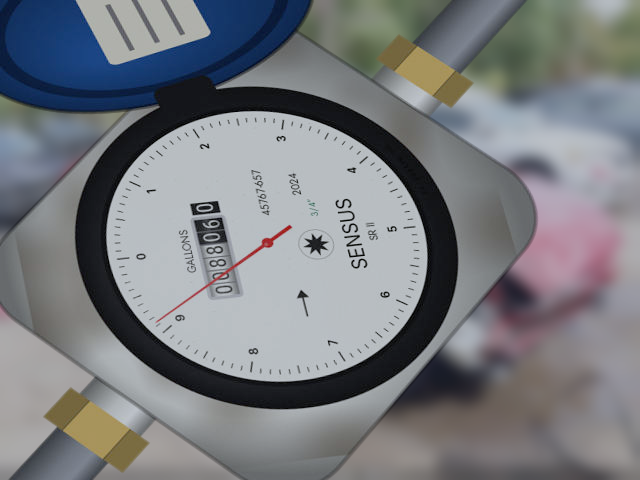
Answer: 88059.1gal
